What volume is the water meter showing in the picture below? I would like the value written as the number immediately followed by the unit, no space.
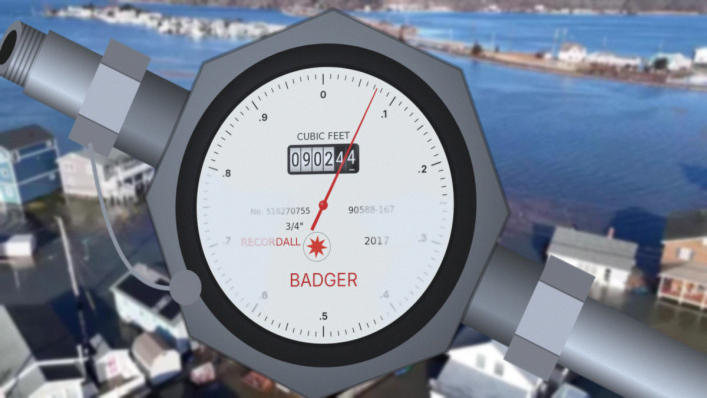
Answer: 90244.07ft³
